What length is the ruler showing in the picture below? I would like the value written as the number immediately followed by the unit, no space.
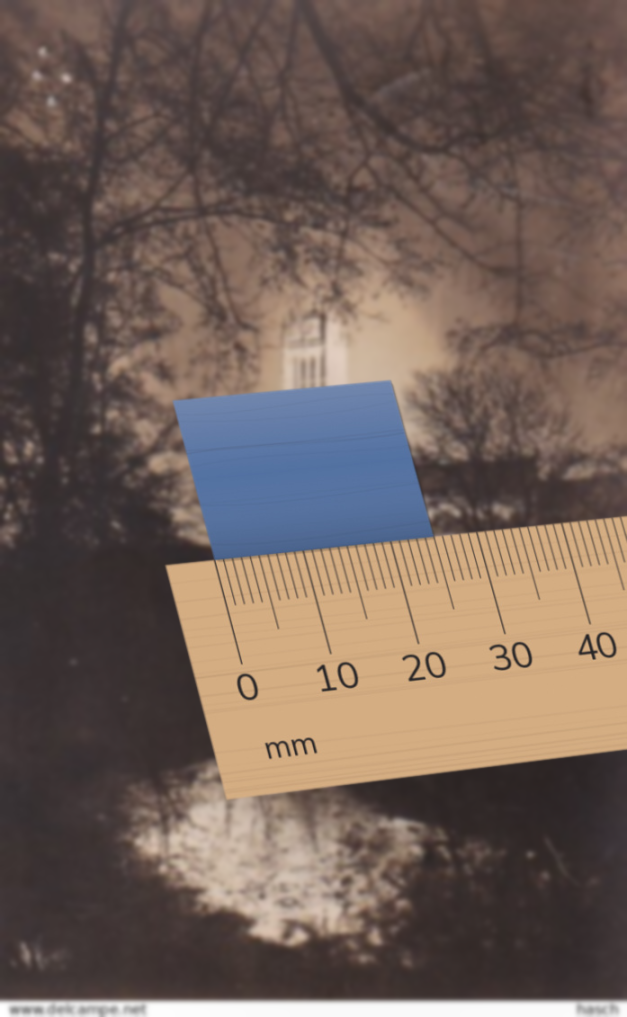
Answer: 25mm
